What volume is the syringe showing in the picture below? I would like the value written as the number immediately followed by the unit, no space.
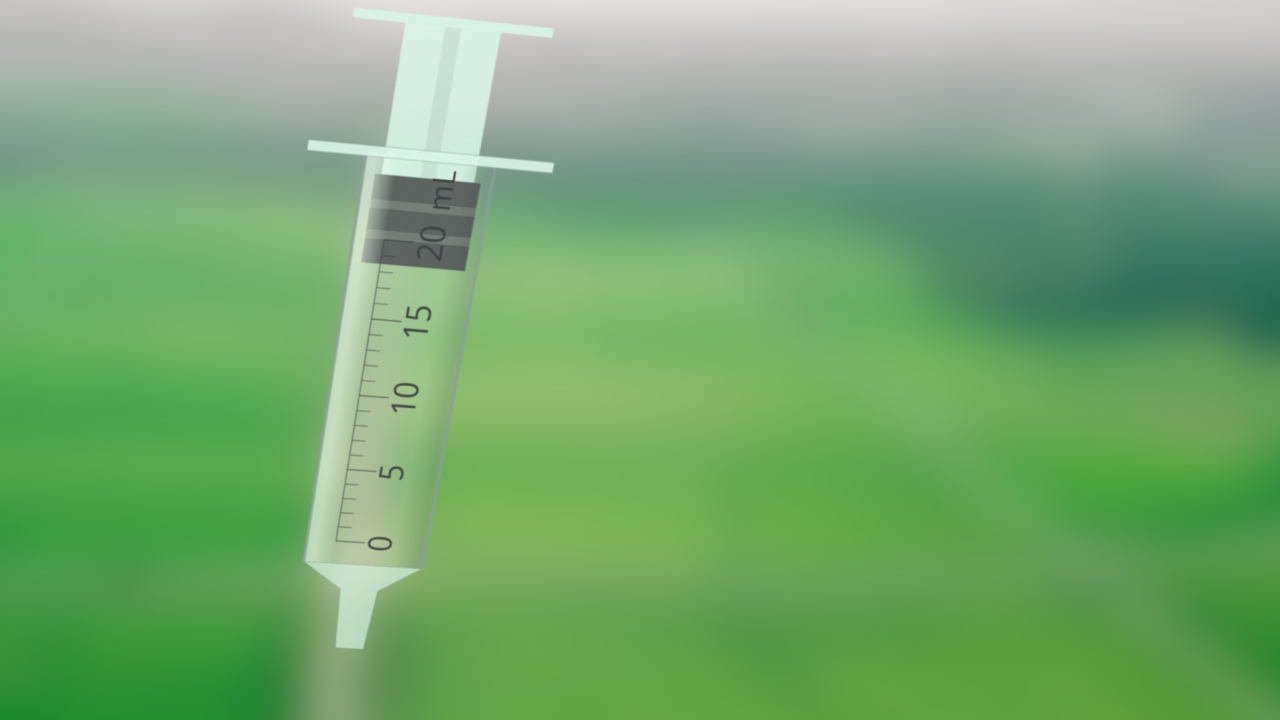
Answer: 18.5mL
